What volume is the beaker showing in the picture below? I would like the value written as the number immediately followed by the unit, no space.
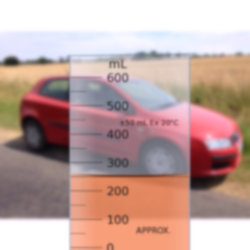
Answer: 250mL
